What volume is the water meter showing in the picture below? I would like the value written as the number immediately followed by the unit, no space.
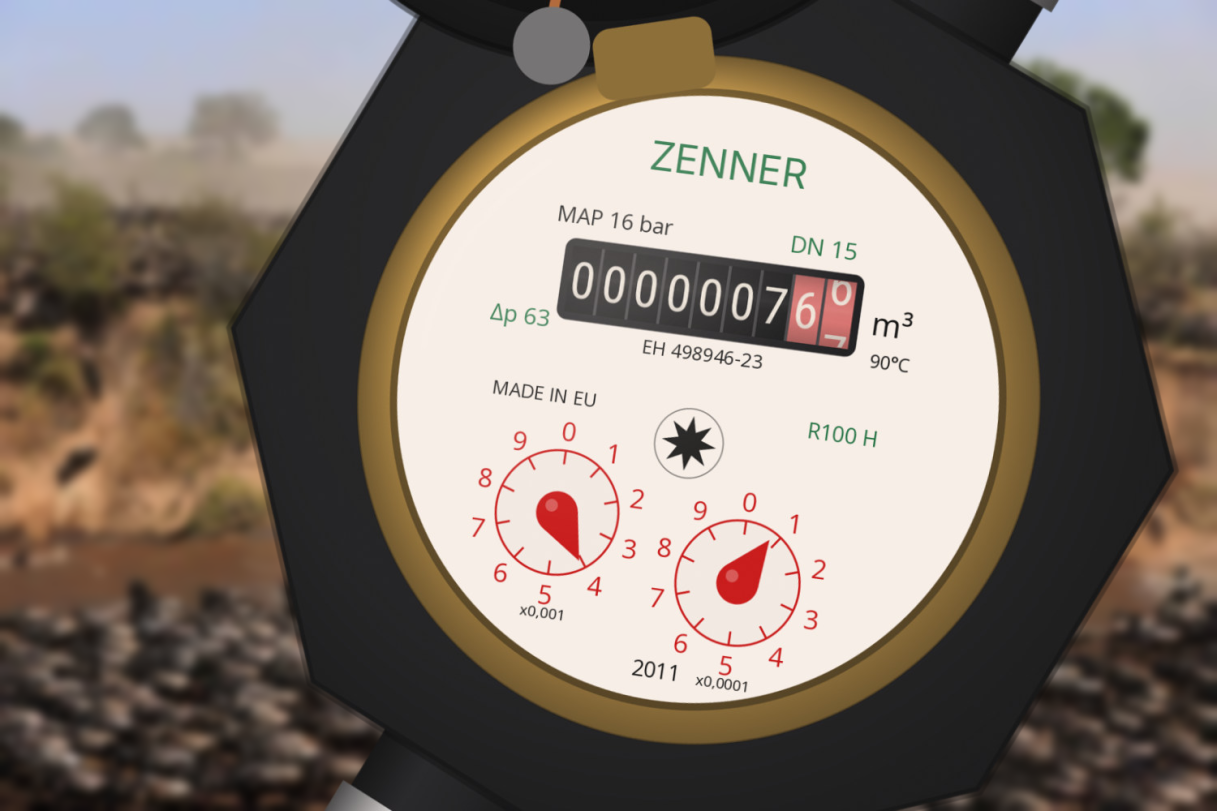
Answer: 7.6640m³
